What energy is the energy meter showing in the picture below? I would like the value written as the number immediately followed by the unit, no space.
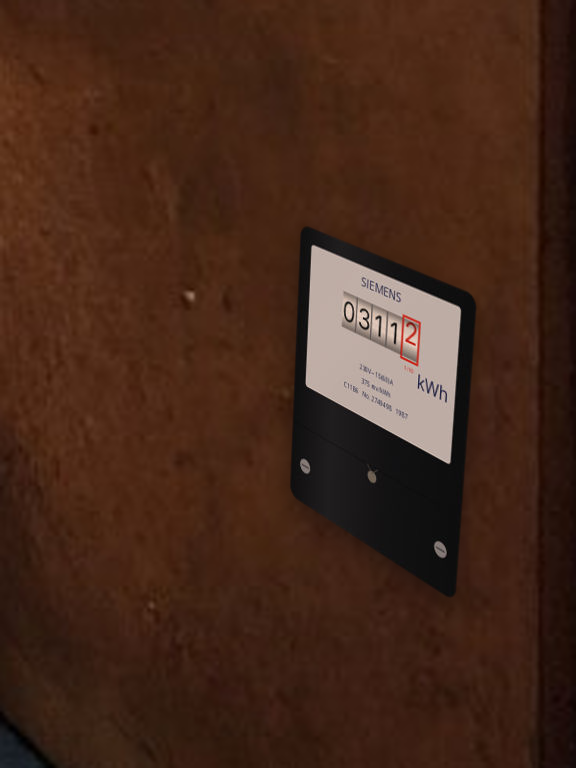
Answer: 311.2kWh
